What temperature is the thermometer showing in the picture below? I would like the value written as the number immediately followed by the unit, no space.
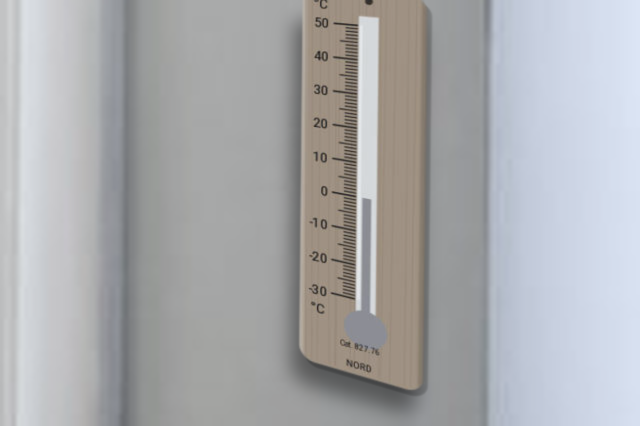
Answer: 0°C
